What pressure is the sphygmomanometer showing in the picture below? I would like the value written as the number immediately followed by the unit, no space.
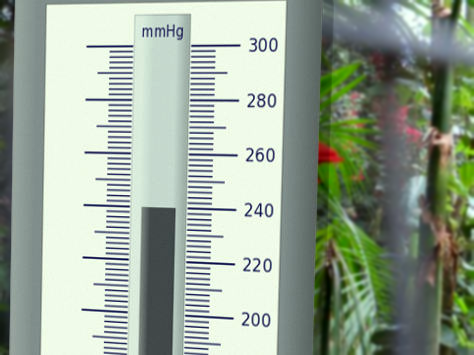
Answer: 240mmHg
